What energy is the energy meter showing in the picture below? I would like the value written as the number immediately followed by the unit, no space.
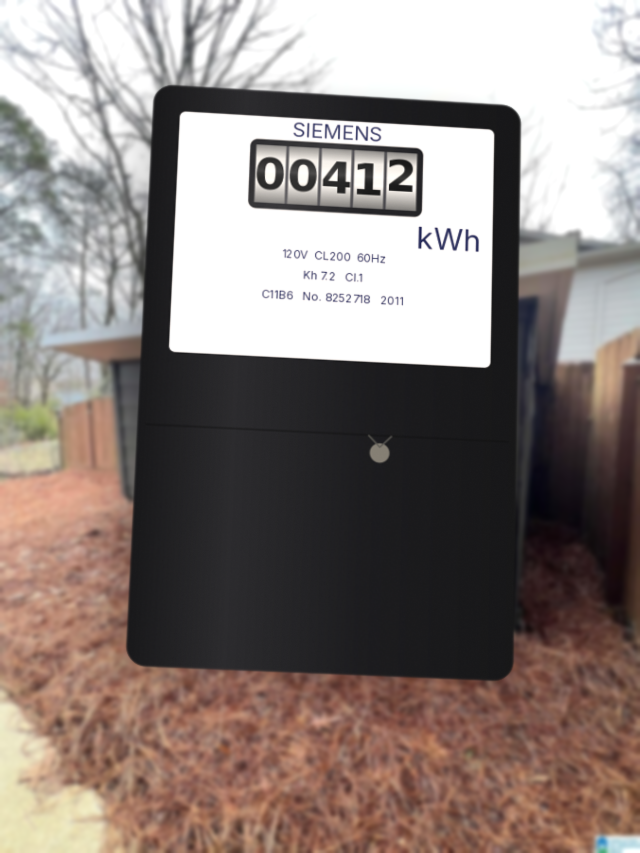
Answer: 412kWh
